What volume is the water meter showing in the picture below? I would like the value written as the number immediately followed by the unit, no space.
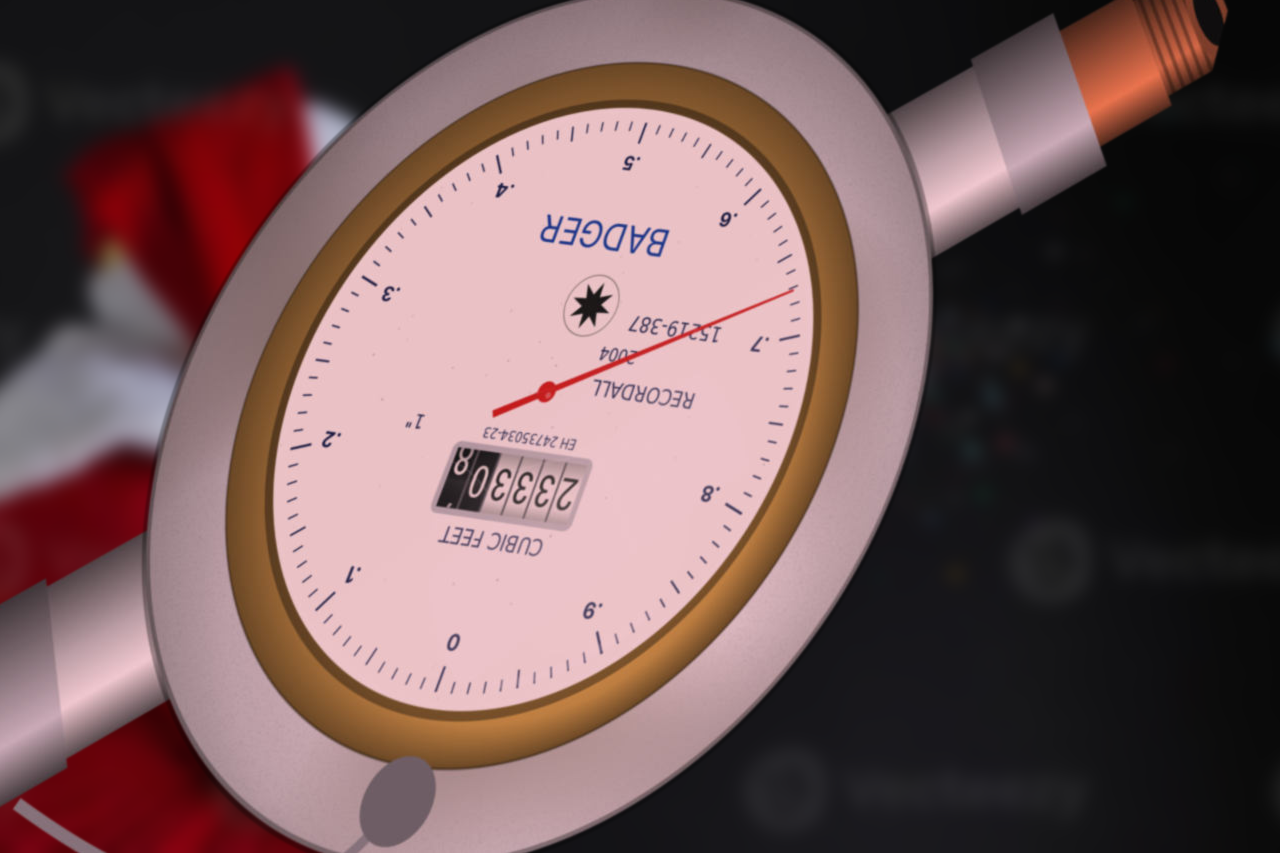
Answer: 233307.67ft³
